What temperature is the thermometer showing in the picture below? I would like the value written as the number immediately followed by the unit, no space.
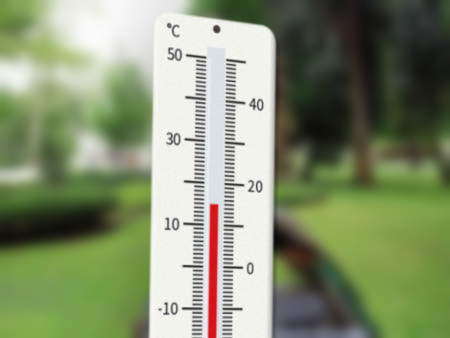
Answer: 15°C
